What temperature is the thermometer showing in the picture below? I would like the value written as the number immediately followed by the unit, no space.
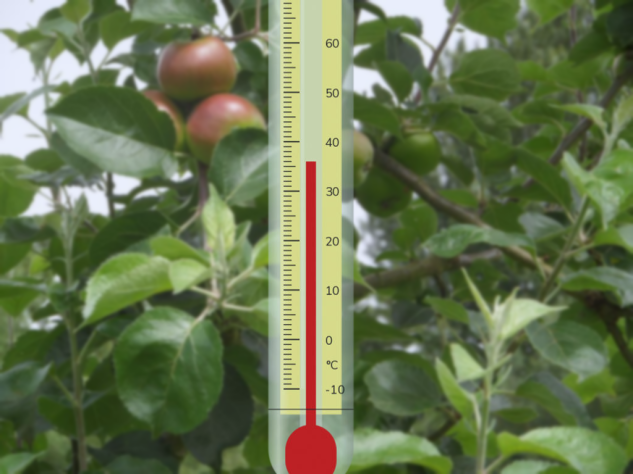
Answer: 36°C
